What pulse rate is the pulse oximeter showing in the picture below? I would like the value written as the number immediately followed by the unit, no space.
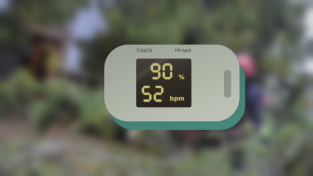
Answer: 52bpm
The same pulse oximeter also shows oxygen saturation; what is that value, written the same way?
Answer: 90%
